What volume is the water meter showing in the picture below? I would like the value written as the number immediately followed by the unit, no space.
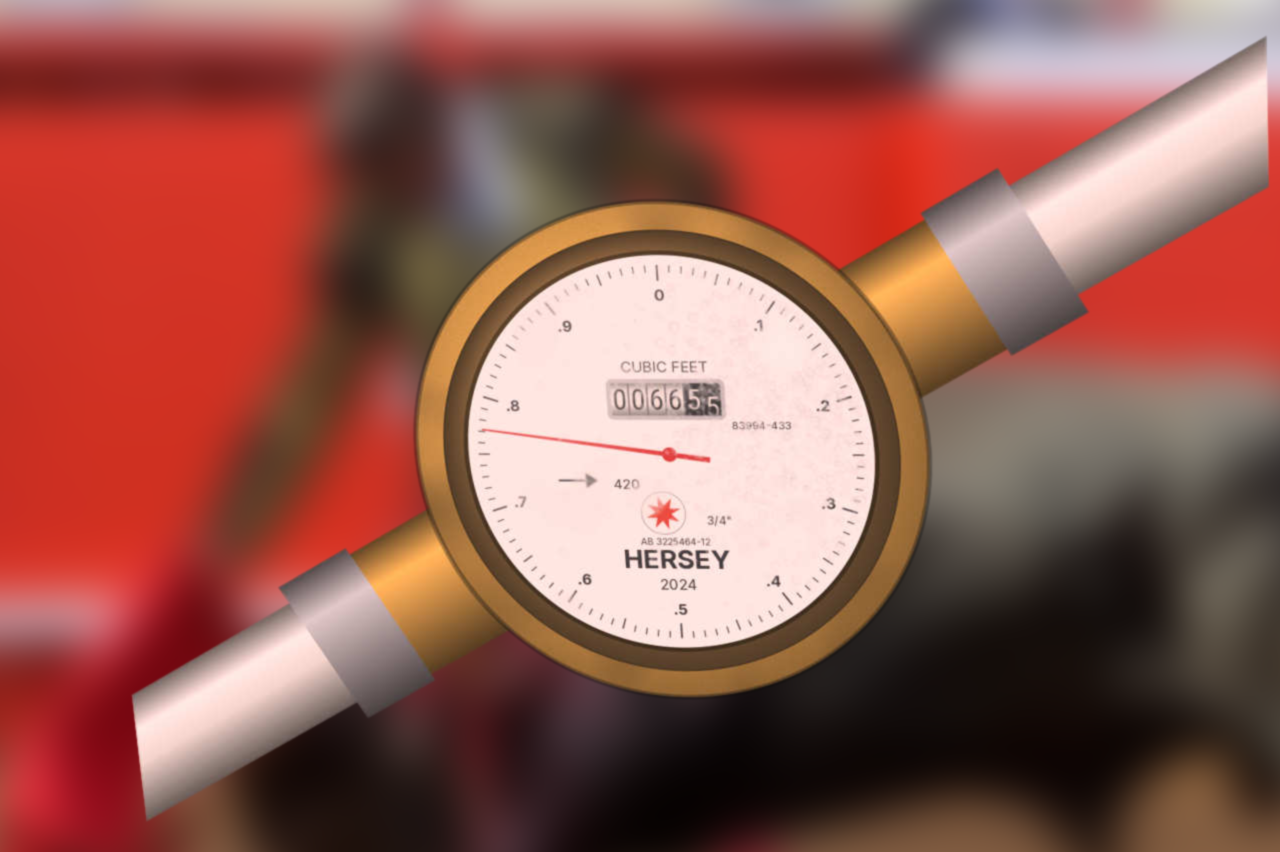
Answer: 6654.77ft³
